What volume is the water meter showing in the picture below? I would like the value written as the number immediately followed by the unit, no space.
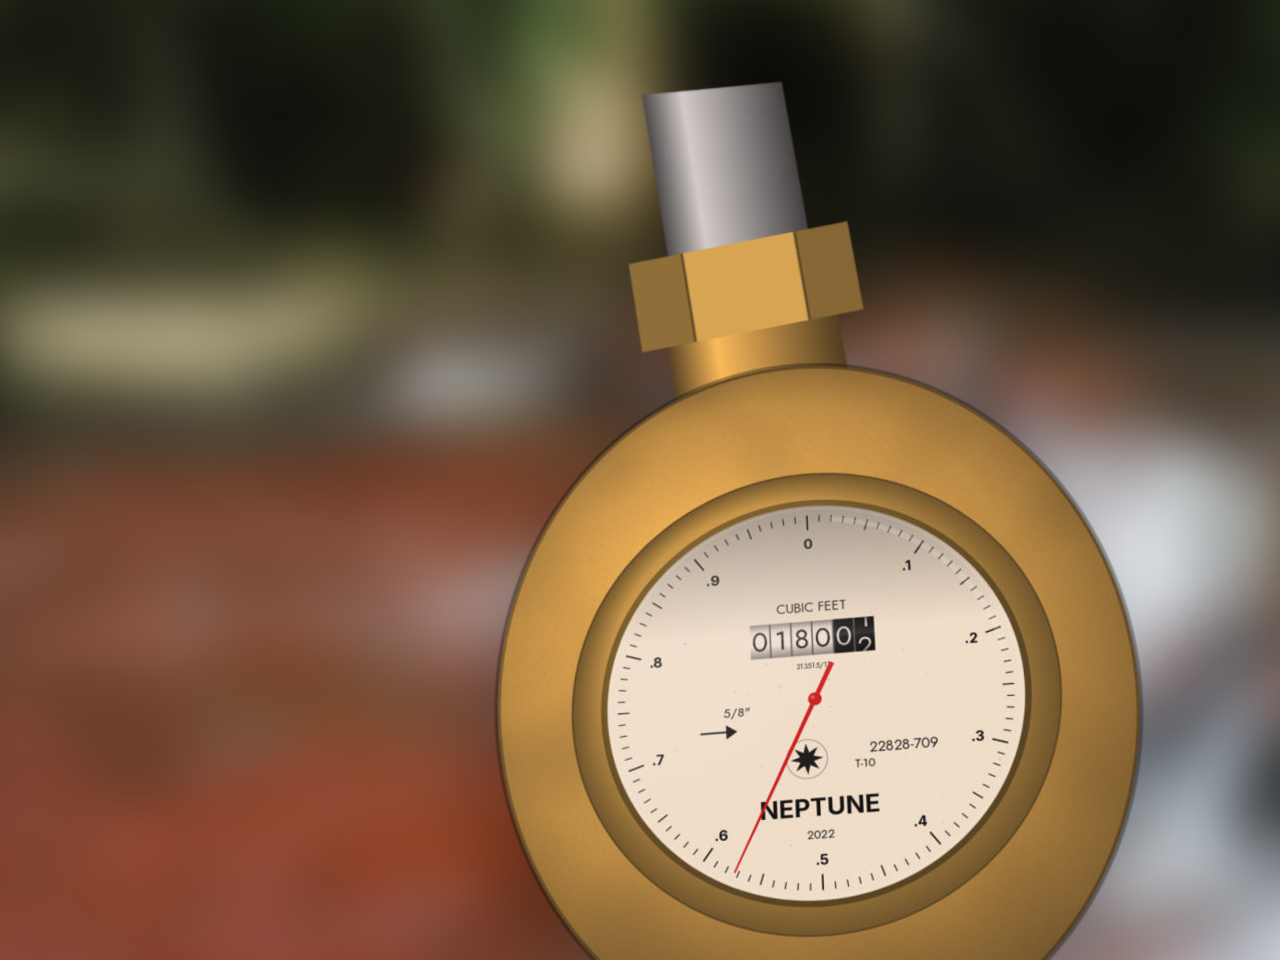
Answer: 18001.57ft³
